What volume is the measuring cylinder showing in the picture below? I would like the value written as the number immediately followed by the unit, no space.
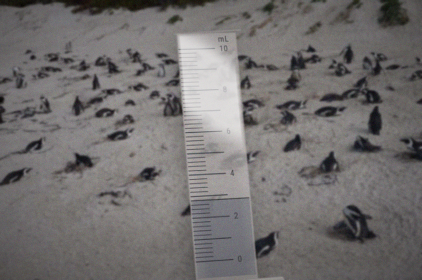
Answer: 2.8mL
